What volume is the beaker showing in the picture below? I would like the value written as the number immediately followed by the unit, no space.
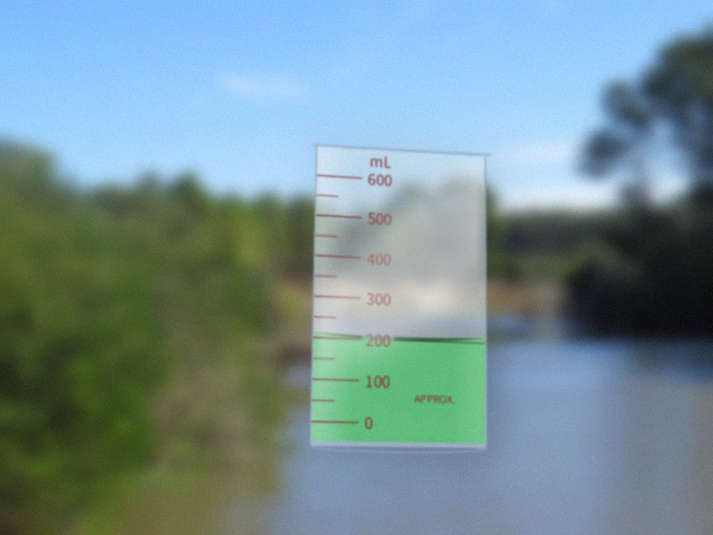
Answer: 200mL
